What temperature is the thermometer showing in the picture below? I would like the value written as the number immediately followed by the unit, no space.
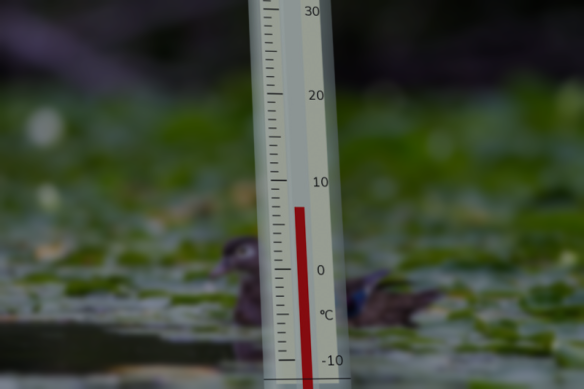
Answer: 7°C
